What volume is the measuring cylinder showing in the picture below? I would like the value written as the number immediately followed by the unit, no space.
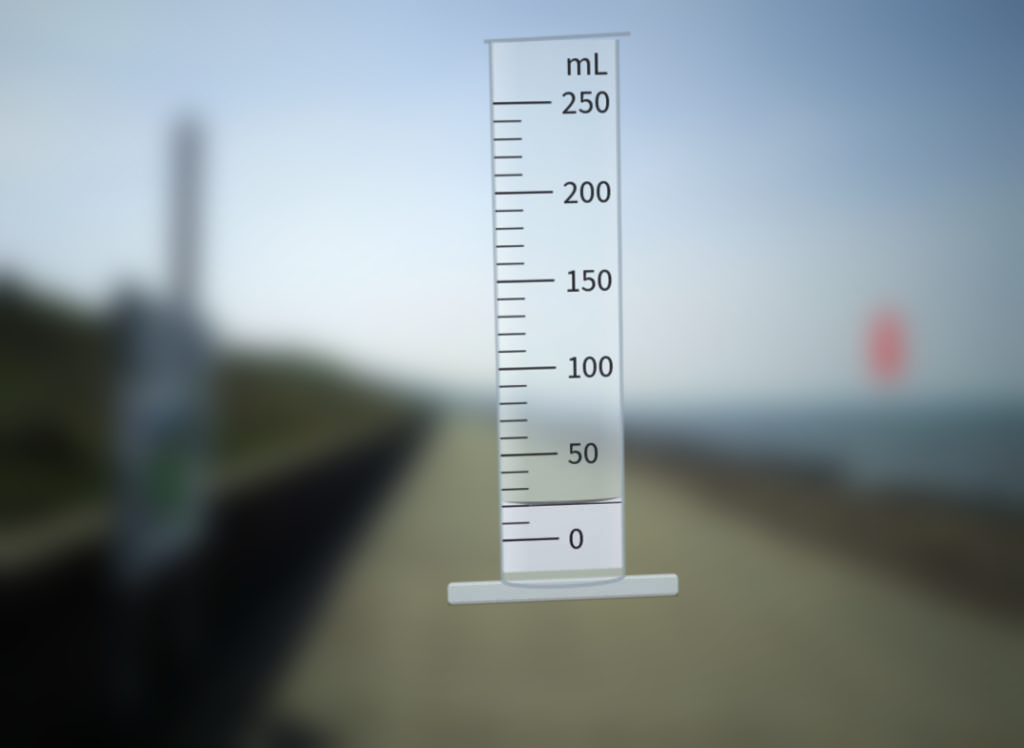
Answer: 20mL
